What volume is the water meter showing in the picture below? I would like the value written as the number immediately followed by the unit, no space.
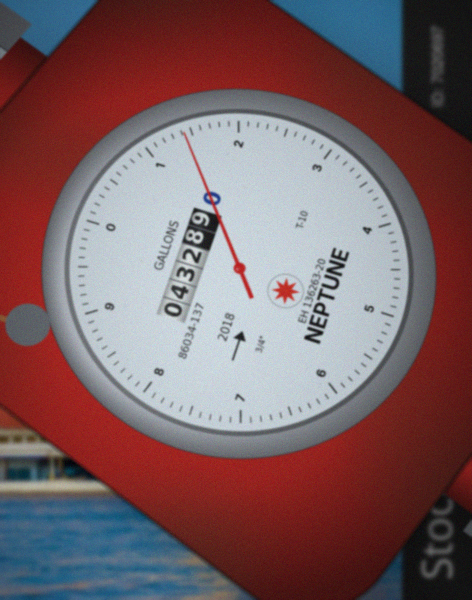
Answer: 432891.4gal
